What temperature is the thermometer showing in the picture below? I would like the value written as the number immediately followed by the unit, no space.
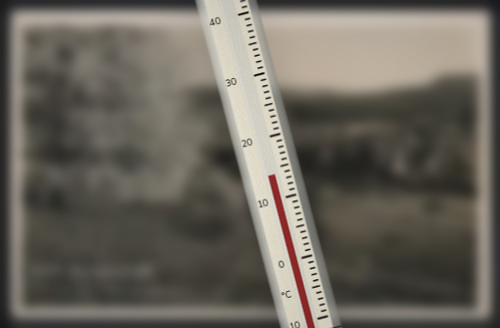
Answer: 14°C
